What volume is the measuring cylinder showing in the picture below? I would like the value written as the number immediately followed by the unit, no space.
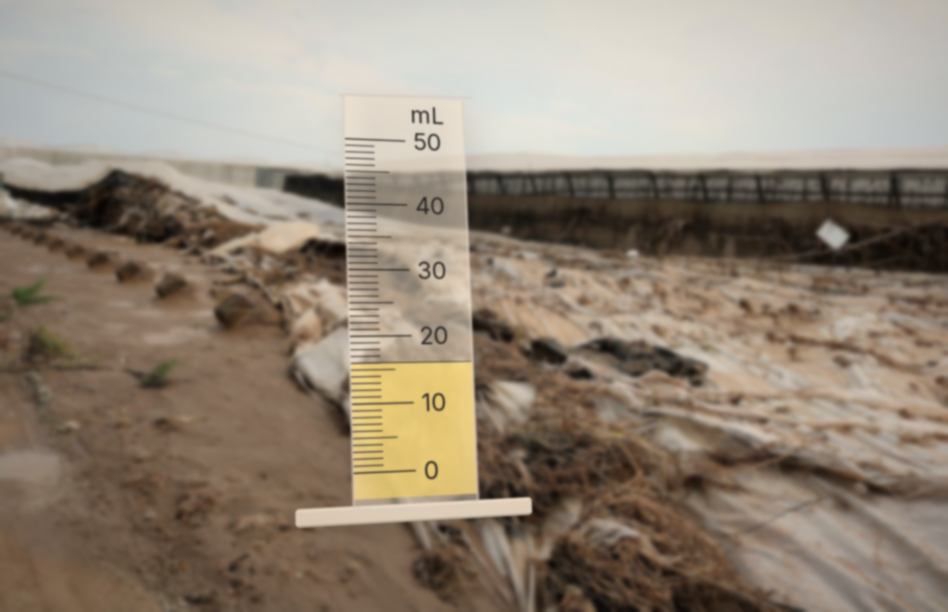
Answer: 16mL
